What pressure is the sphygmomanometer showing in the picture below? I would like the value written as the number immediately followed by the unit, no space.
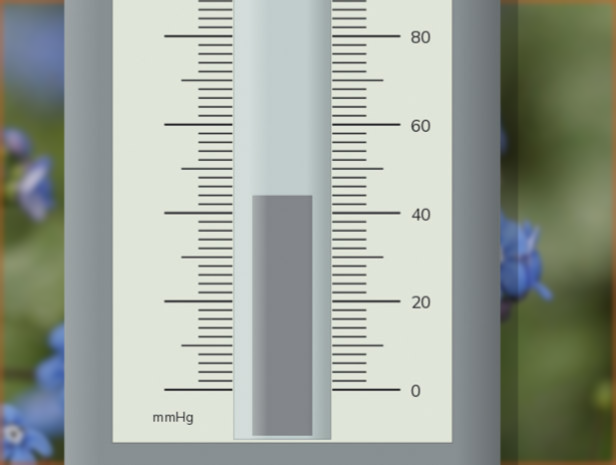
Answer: 44mmHg
